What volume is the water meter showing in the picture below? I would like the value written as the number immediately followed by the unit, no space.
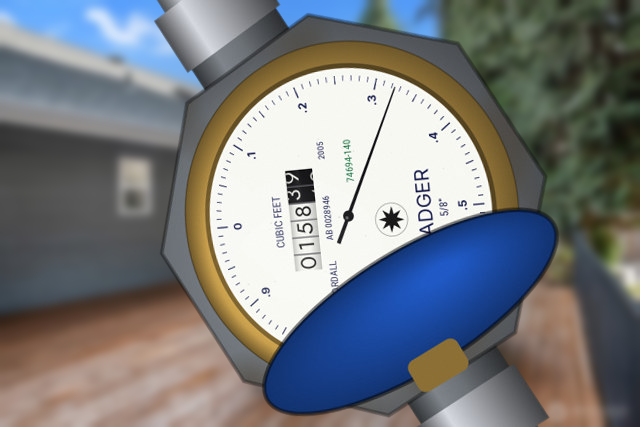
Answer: 15839.32ft³
